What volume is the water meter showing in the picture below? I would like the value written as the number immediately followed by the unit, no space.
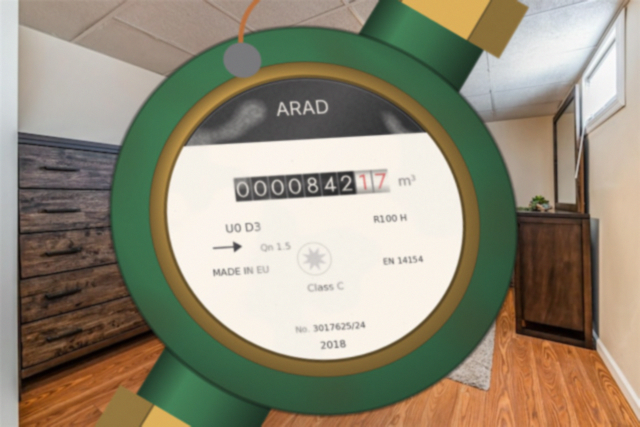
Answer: 842.17m³
